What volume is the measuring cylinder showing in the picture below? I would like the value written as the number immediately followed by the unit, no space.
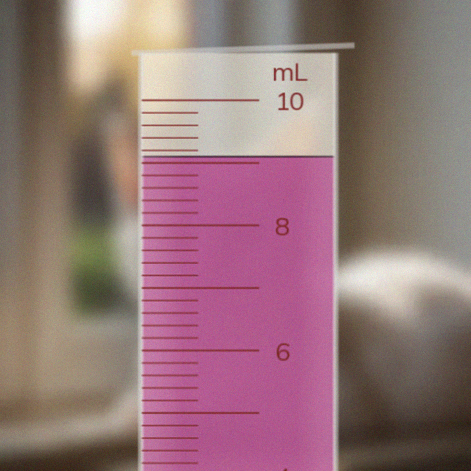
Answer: 9.1mL
